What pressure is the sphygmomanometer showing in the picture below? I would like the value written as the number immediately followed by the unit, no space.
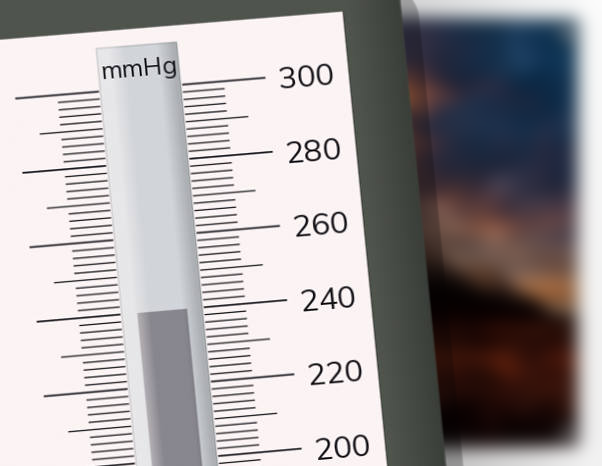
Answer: 240mmHg
